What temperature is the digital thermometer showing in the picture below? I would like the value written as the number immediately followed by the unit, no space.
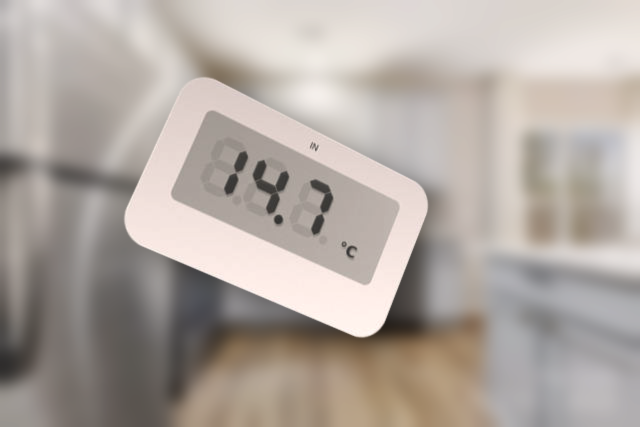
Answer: 14.7°C
